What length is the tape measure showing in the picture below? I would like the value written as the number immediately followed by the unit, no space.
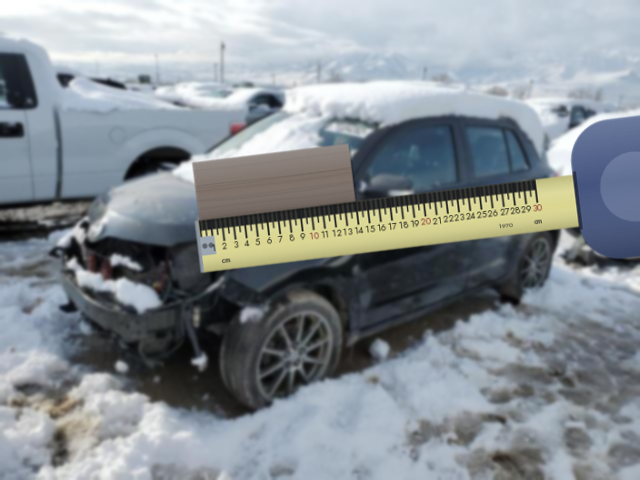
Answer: 14cm
